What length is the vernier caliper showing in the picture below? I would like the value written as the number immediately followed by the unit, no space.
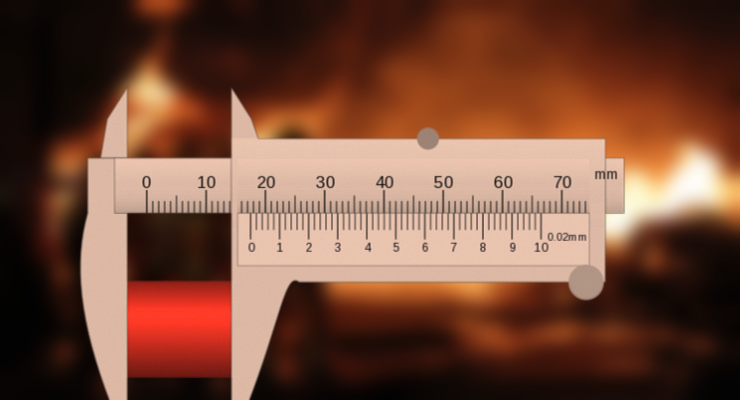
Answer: 17.5mm
